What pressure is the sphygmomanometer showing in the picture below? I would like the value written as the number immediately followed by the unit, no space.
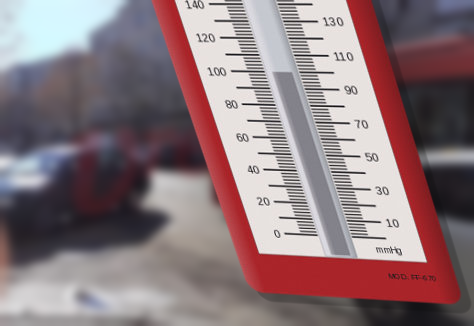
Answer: 100mmHg
